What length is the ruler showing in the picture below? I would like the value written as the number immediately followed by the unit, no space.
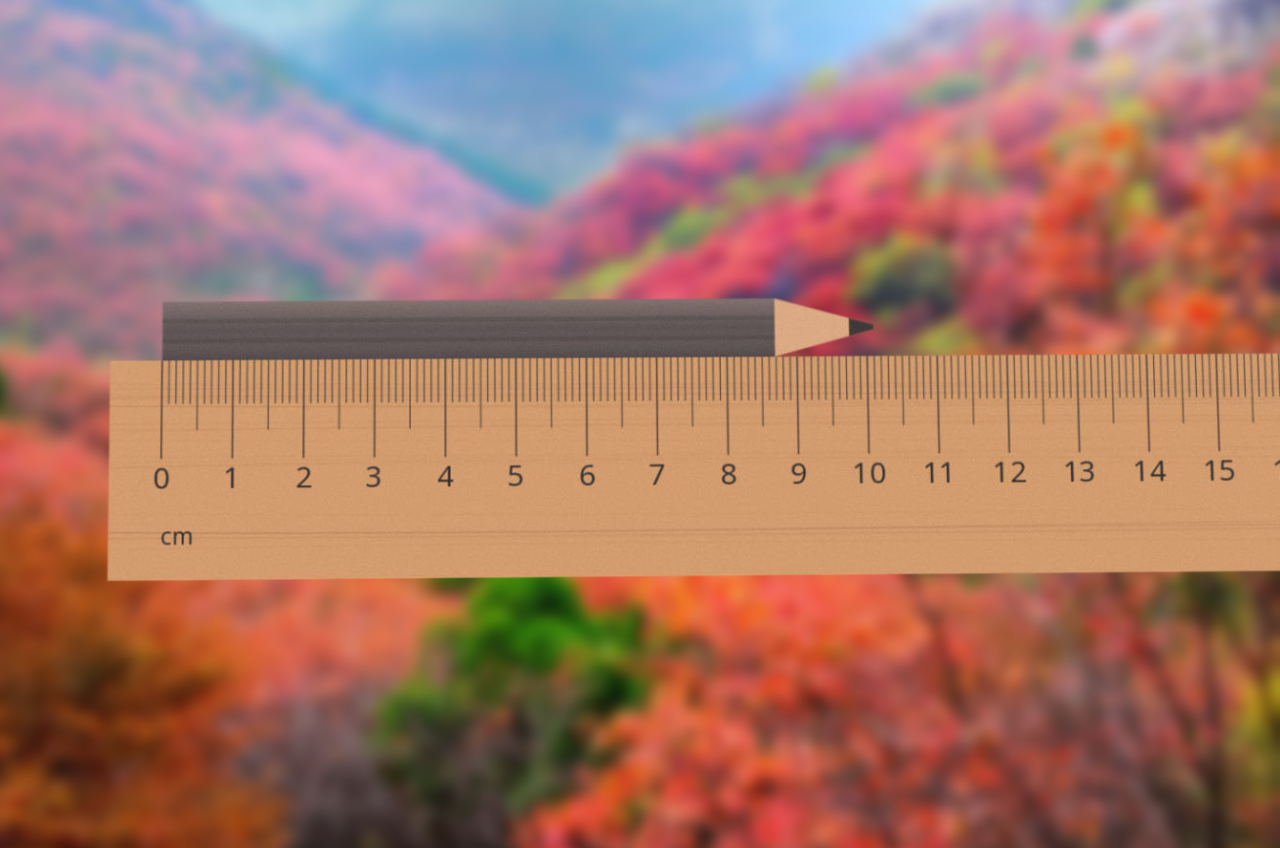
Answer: 10.1cm
